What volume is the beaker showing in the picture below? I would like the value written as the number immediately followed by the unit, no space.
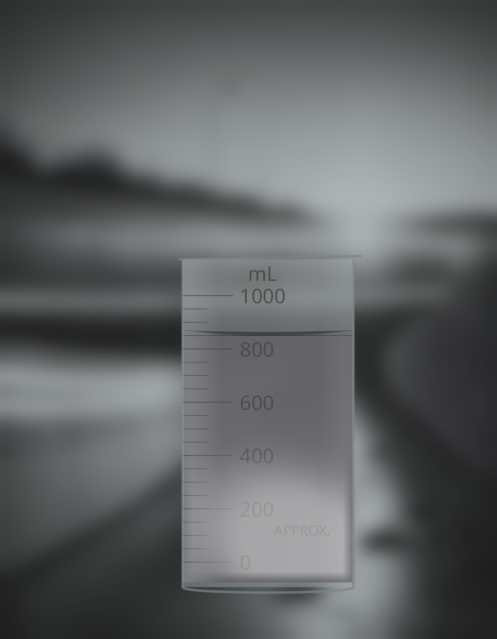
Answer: 850mL
